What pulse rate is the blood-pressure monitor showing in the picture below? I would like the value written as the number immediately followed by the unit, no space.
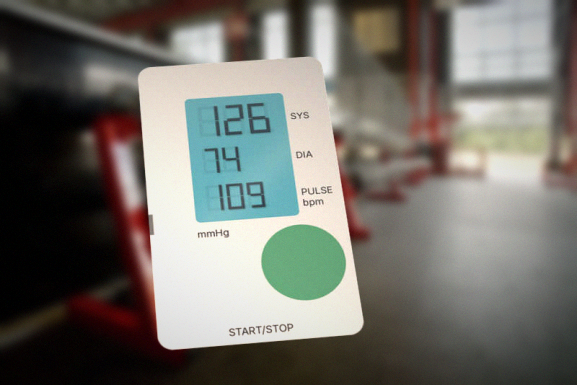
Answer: 109bpm
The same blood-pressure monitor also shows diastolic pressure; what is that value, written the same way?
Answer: 74mmHg
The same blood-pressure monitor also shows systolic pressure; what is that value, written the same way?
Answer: 126mmHg
